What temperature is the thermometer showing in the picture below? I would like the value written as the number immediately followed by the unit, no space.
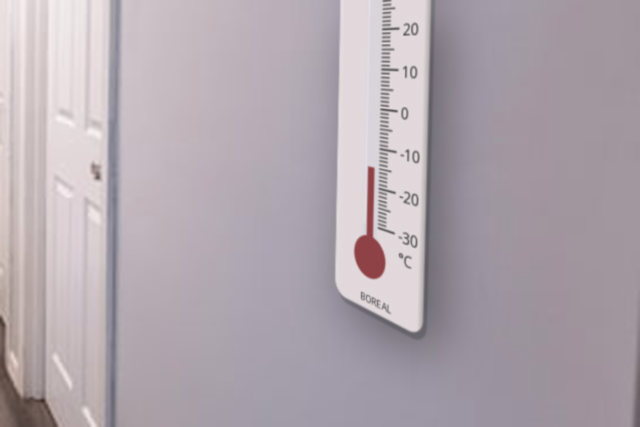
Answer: -15°C
